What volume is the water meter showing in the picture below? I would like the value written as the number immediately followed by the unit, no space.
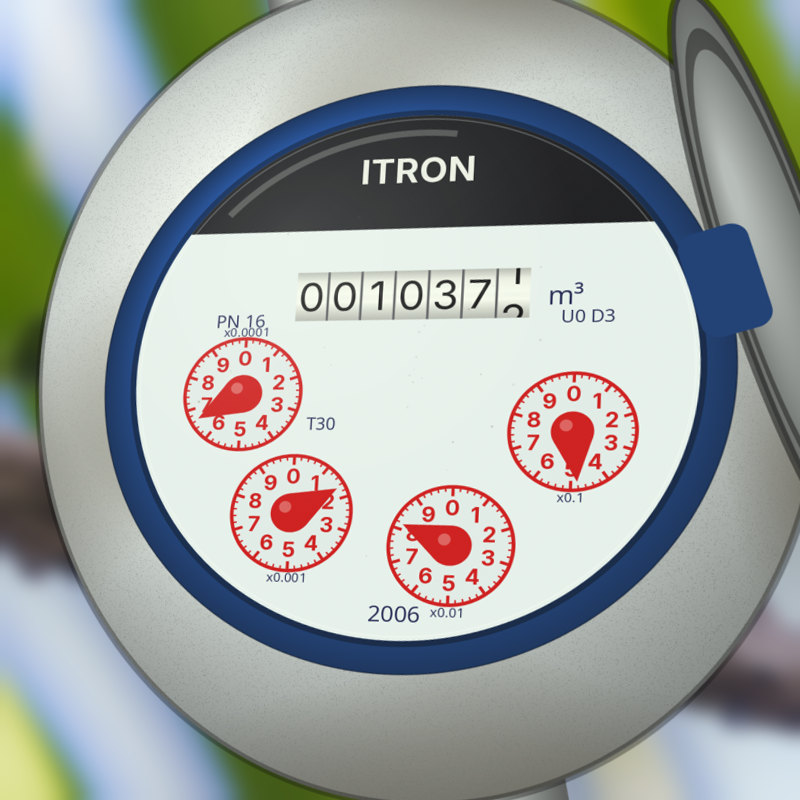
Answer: 10371.4816m³
